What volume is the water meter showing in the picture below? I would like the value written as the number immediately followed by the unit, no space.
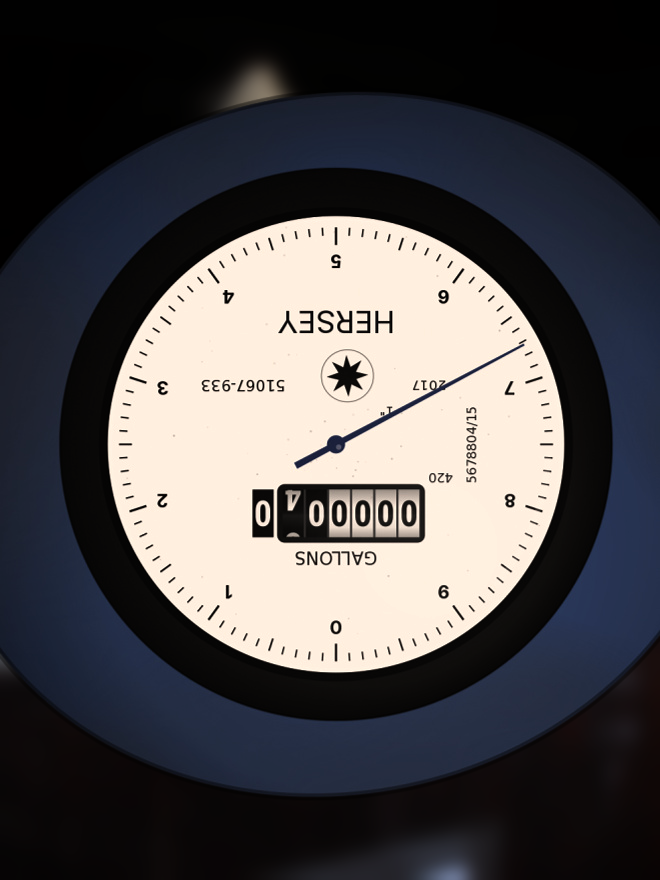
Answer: 36.7gal
